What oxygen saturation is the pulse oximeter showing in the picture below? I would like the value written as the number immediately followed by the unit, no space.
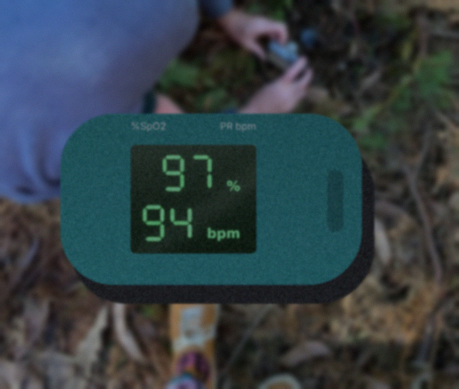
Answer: 97%
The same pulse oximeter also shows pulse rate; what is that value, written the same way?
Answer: 94bpm
